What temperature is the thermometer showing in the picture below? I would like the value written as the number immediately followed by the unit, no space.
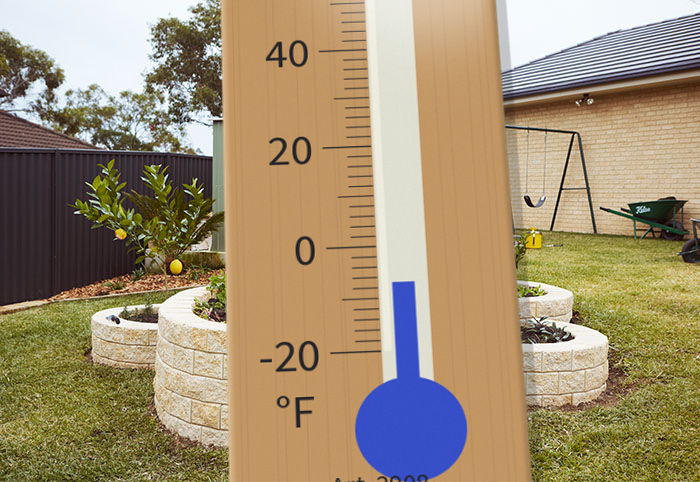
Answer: -7°F
